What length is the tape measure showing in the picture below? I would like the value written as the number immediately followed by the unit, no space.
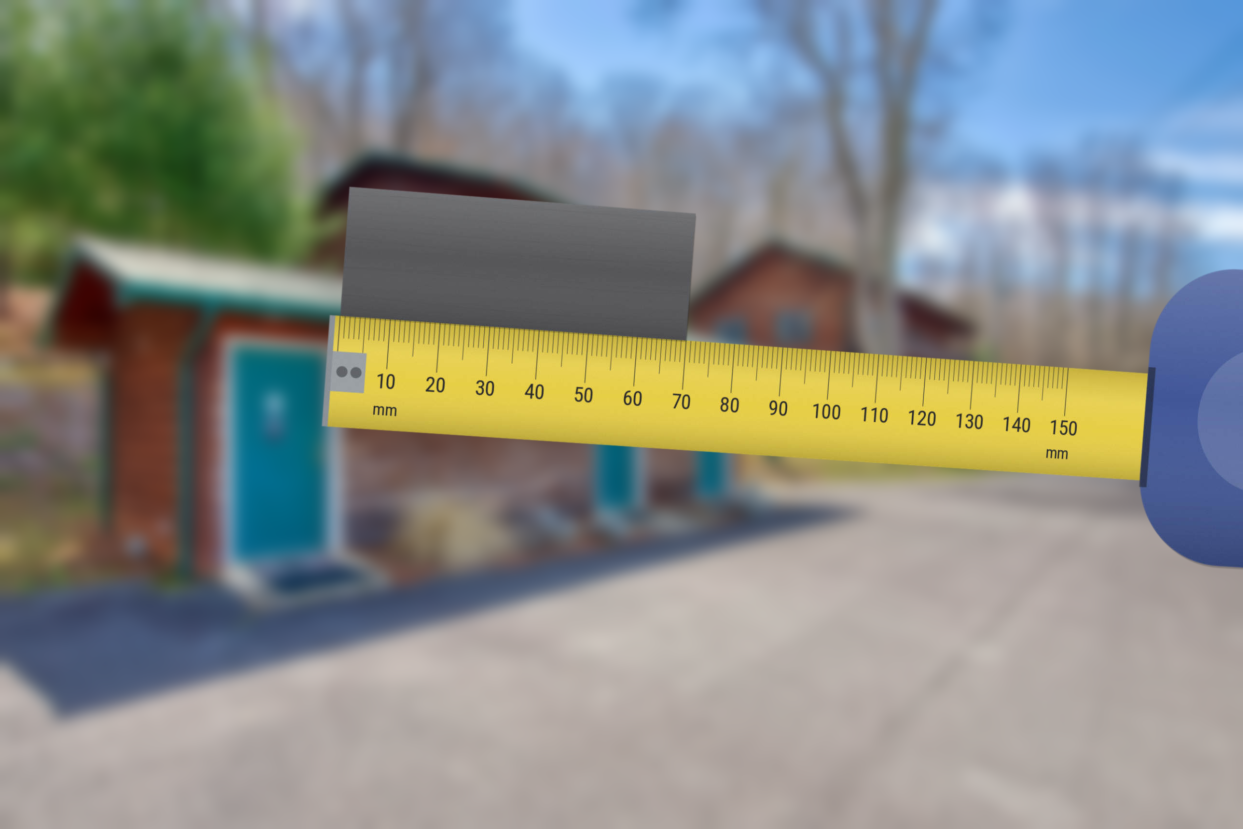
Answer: 70mm
